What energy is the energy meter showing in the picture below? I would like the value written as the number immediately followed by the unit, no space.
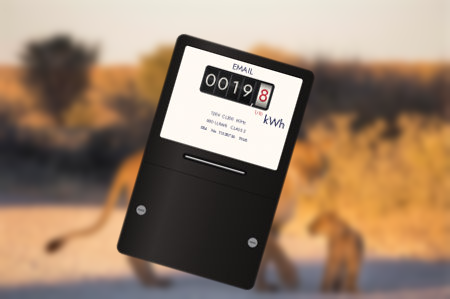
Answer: 19.8kWh
